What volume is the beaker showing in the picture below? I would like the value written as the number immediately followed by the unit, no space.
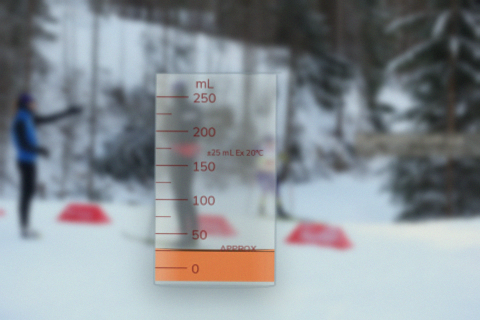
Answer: 25mL
